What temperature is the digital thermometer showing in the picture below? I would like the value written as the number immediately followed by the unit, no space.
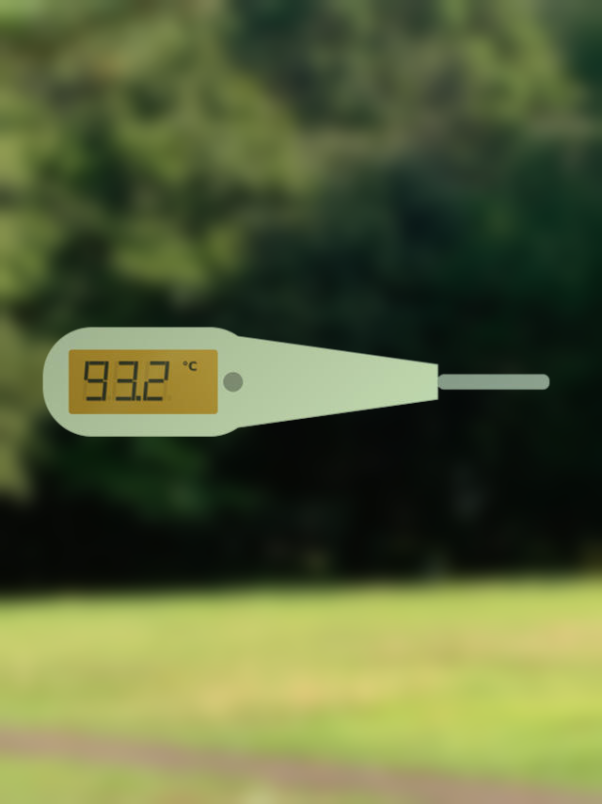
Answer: 93.2°C
